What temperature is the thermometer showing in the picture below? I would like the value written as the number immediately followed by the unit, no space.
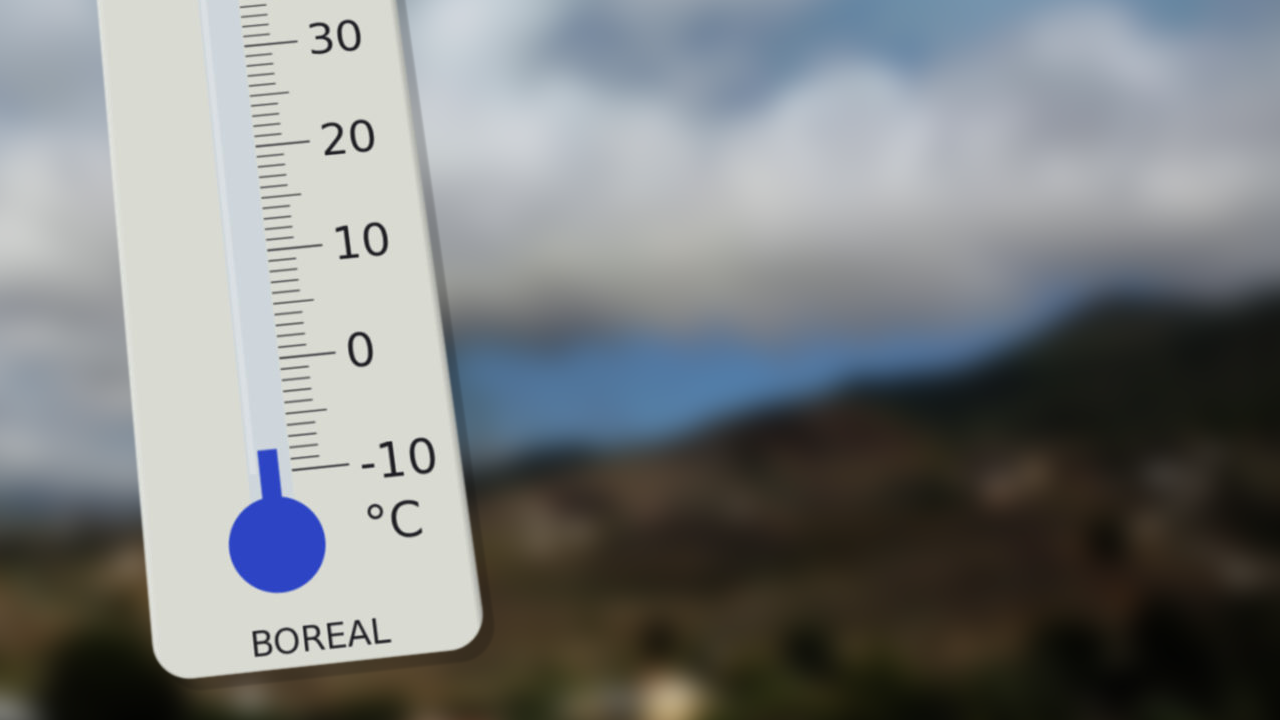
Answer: -8°C
